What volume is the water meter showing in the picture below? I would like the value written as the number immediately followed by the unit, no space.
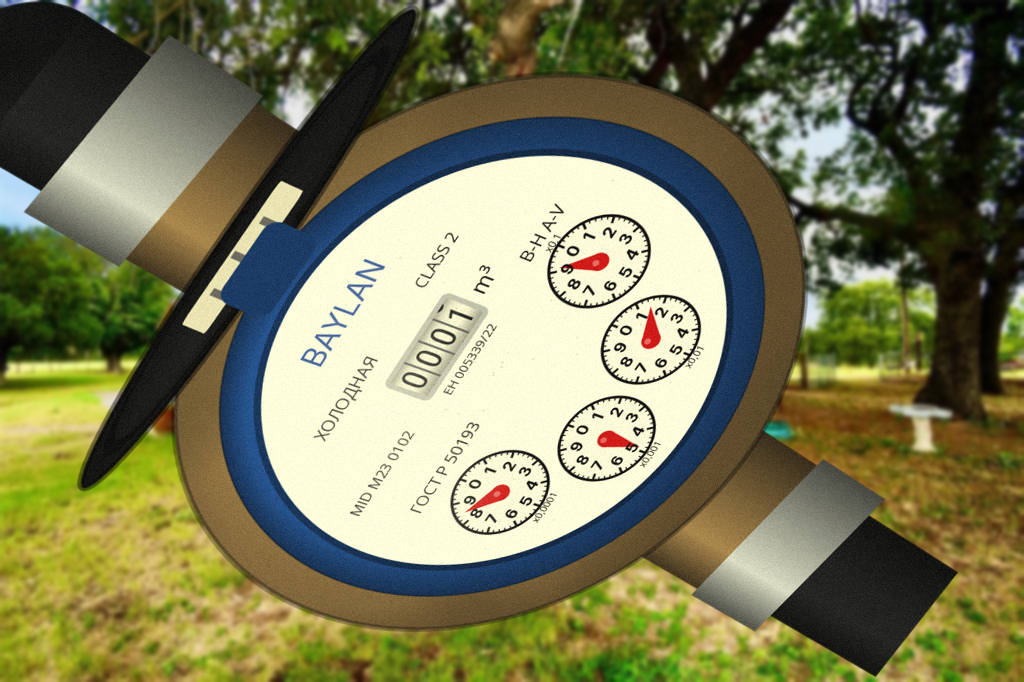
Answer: 0.9148m³
